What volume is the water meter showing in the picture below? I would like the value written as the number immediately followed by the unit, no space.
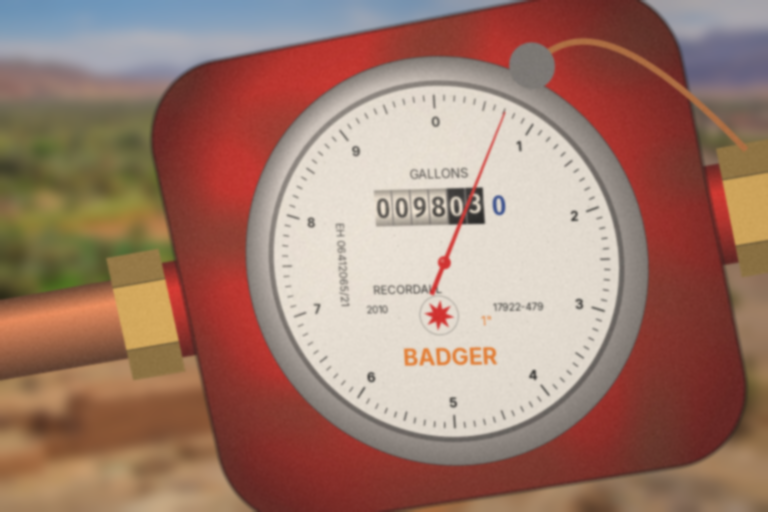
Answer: 98030.7gal
